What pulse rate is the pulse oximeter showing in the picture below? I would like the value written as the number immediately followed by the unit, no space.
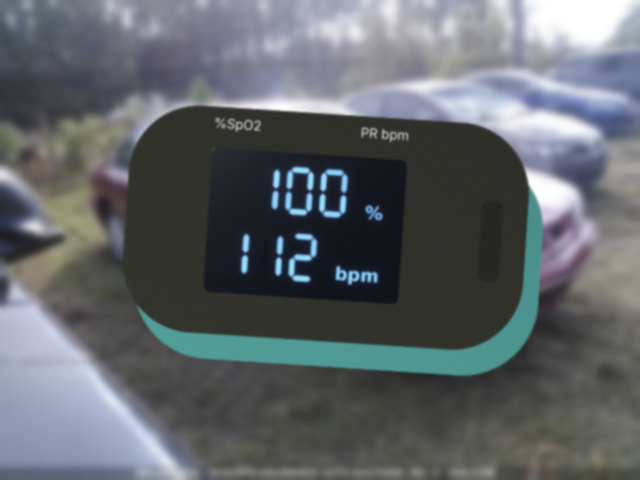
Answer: 112bpm
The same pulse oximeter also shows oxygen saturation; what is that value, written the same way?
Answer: 100%
